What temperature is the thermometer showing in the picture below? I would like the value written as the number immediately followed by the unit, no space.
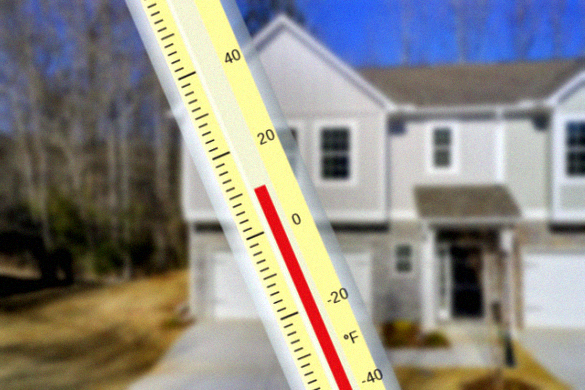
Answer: 10°F
